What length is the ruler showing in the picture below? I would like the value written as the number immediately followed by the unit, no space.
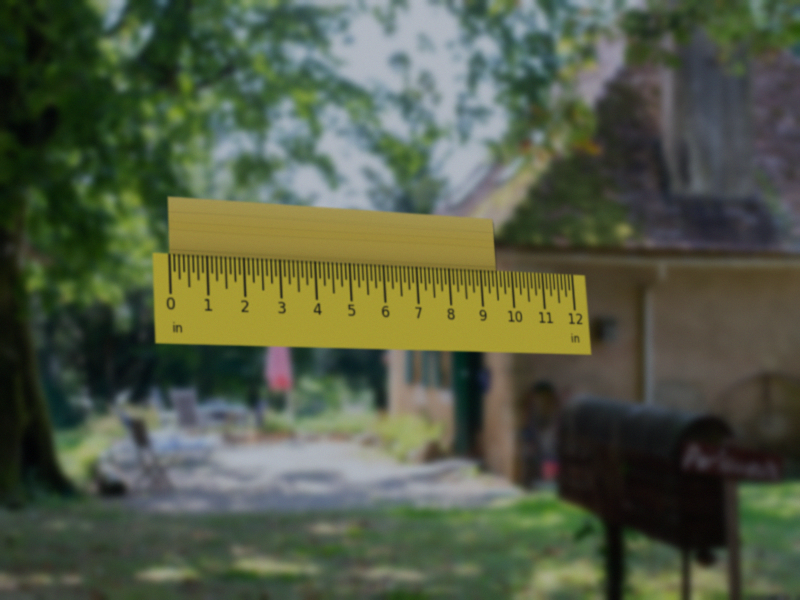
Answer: 9.5in
